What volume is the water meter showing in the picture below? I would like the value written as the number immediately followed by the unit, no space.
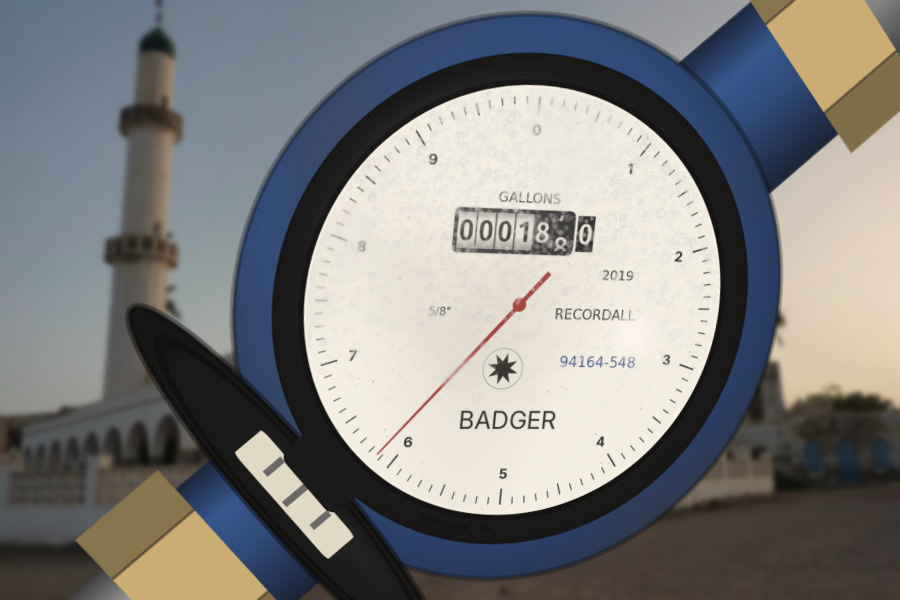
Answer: 1876.1gal
